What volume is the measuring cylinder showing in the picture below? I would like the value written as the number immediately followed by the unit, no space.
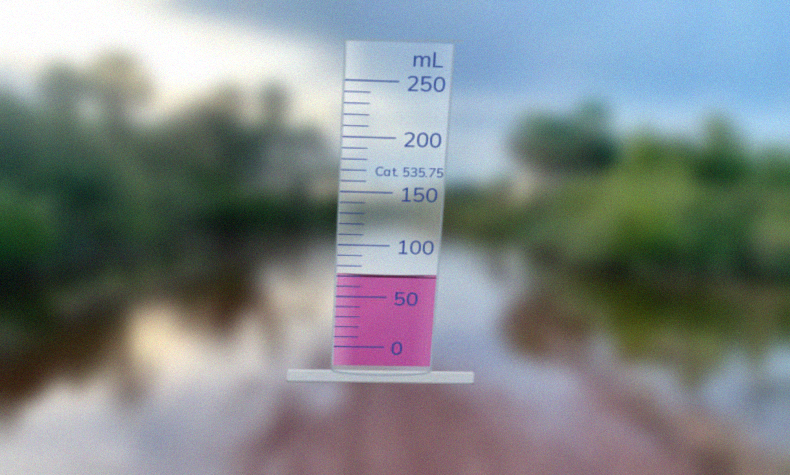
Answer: 70mL
